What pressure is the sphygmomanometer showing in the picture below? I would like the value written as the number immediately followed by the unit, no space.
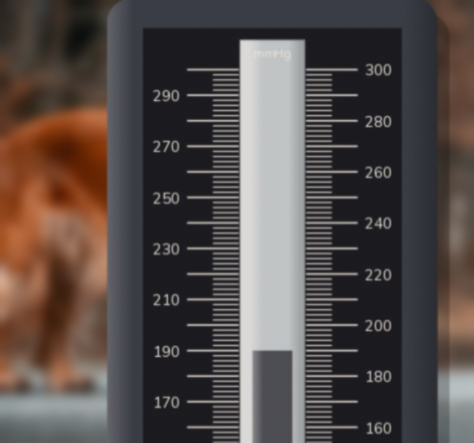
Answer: 190mmHg
